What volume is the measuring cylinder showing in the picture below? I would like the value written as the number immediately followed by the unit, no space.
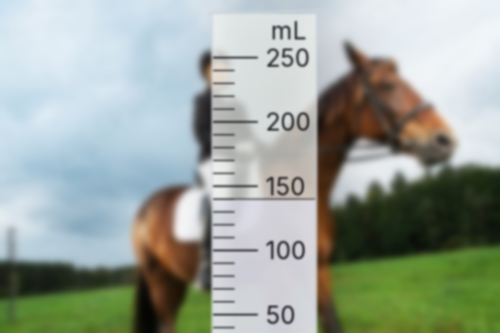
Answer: 140mL
